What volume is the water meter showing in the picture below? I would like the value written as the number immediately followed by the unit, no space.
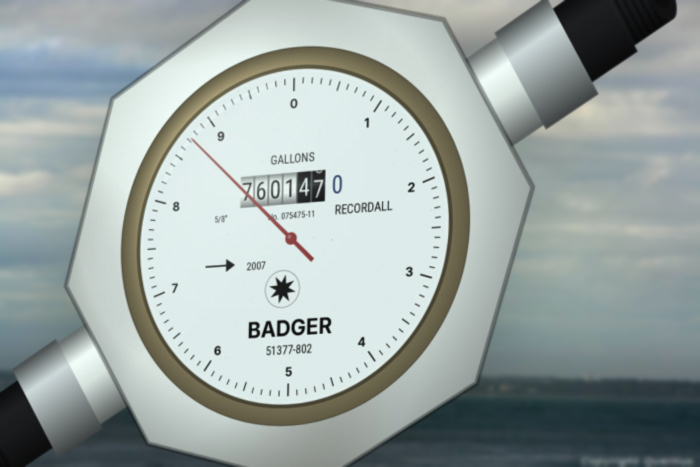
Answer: 7601468.7gal
